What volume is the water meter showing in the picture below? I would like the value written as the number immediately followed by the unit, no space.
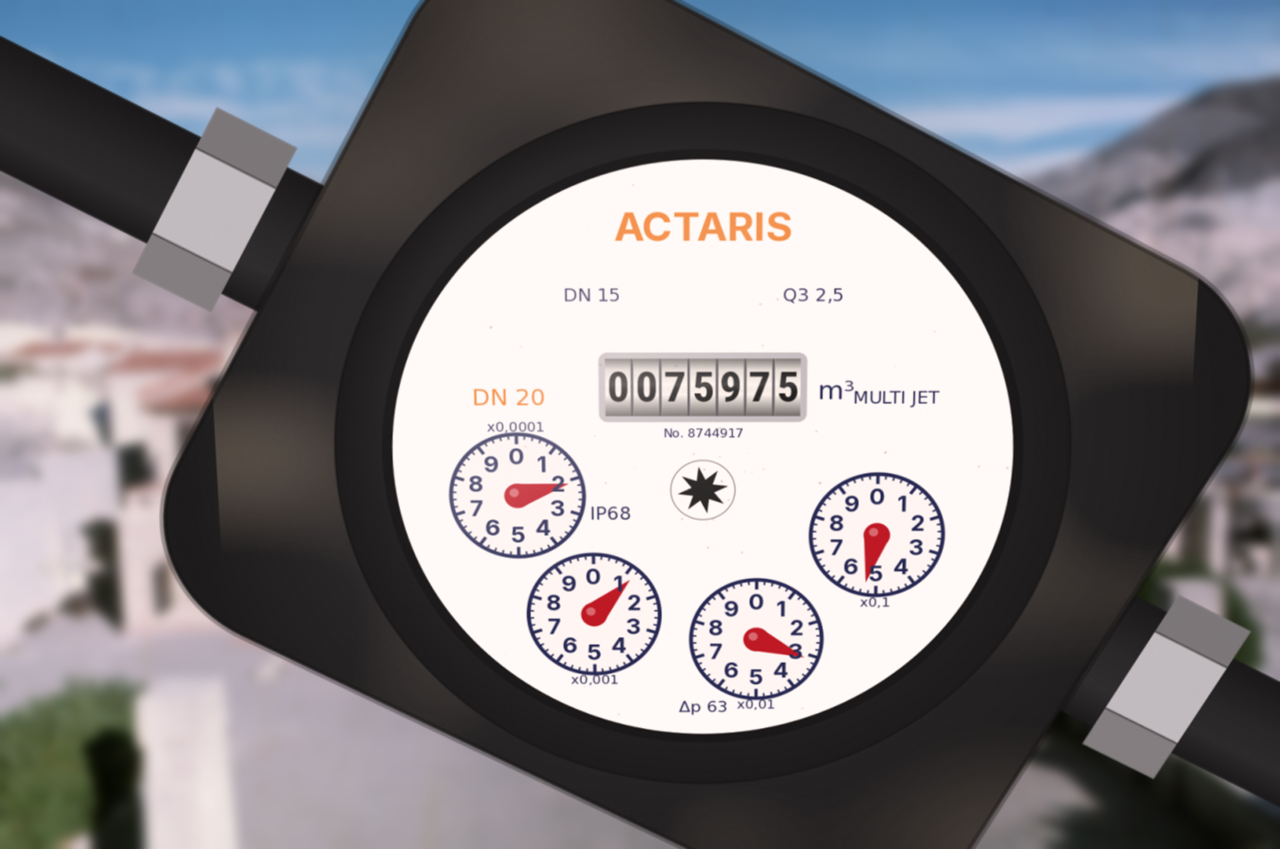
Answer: 75975.5312m³
